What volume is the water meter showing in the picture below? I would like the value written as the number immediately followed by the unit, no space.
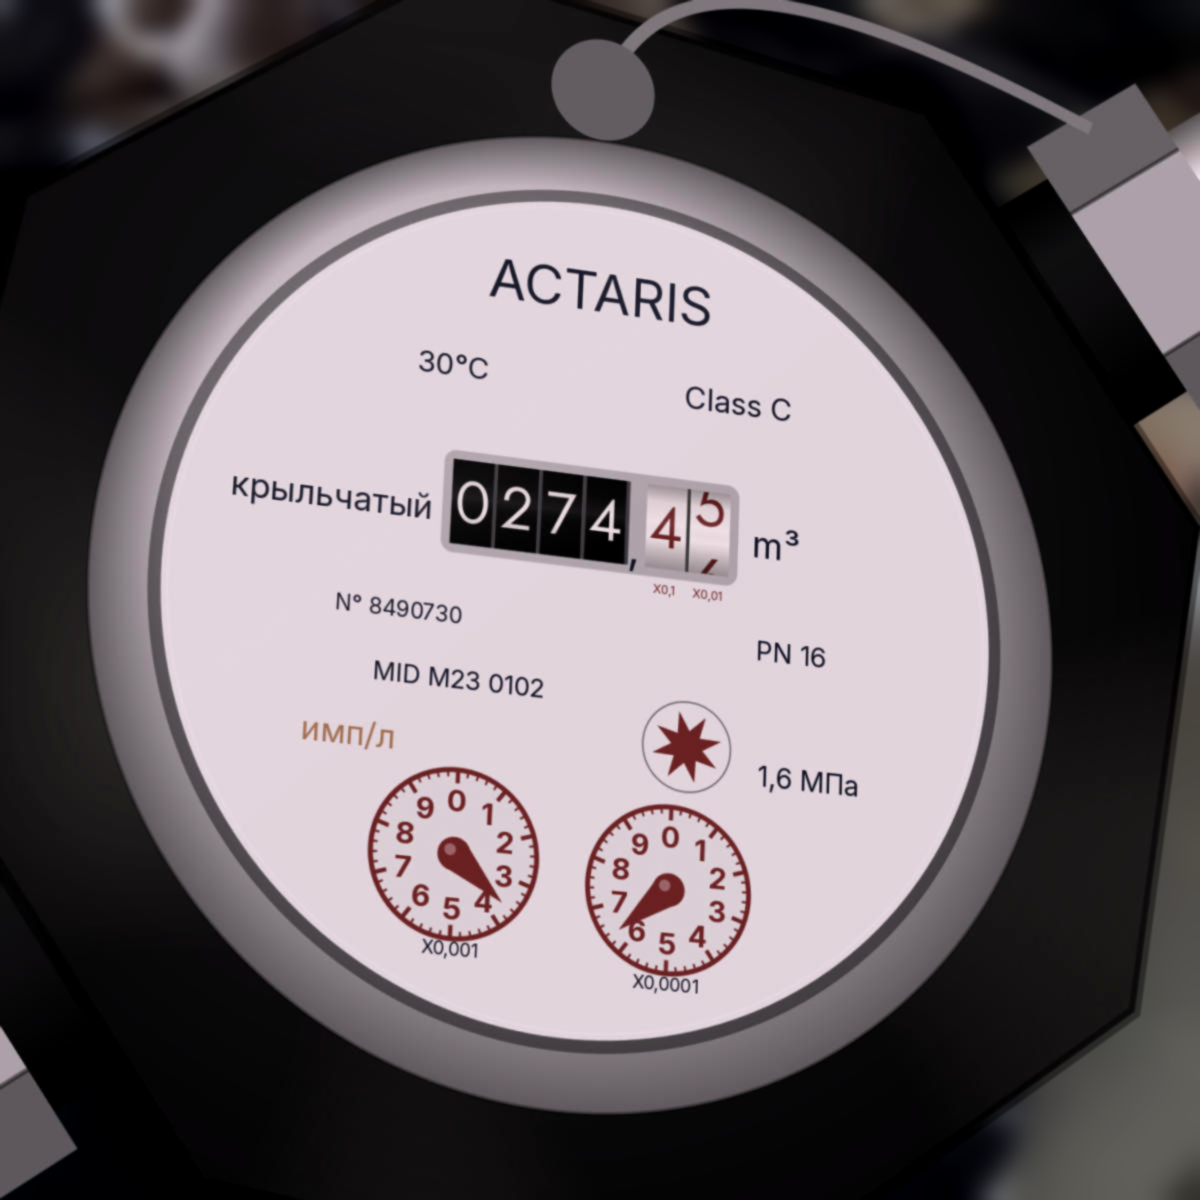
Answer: 274.4536m³
